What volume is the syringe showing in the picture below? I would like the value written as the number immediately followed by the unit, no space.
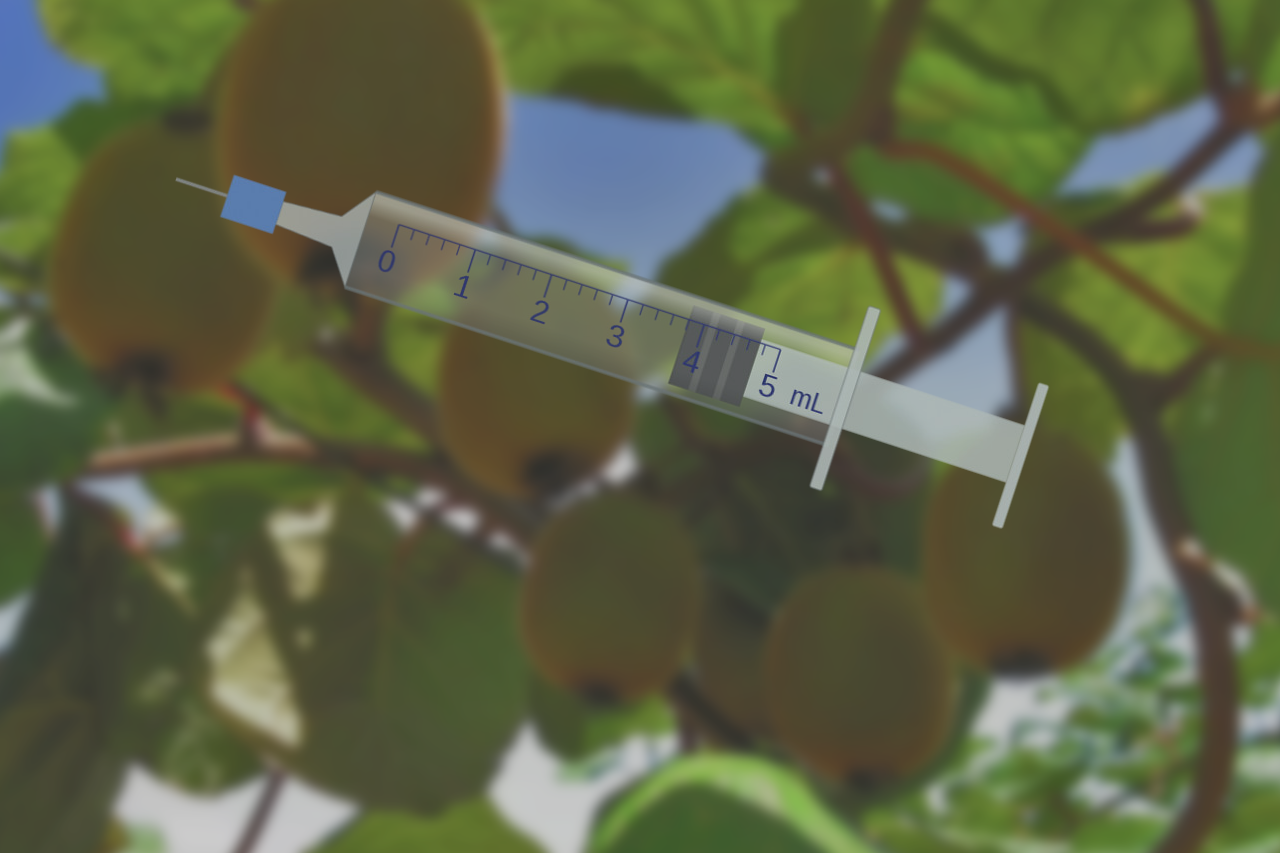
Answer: 3.8mL
